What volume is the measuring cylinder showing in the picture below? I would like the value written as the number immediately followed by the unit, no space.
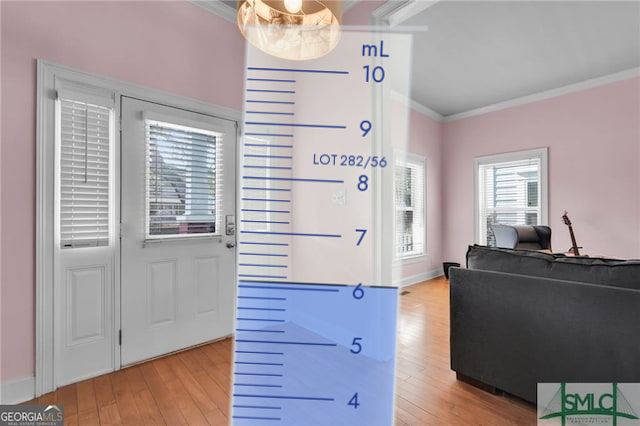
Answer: 6.1mL
